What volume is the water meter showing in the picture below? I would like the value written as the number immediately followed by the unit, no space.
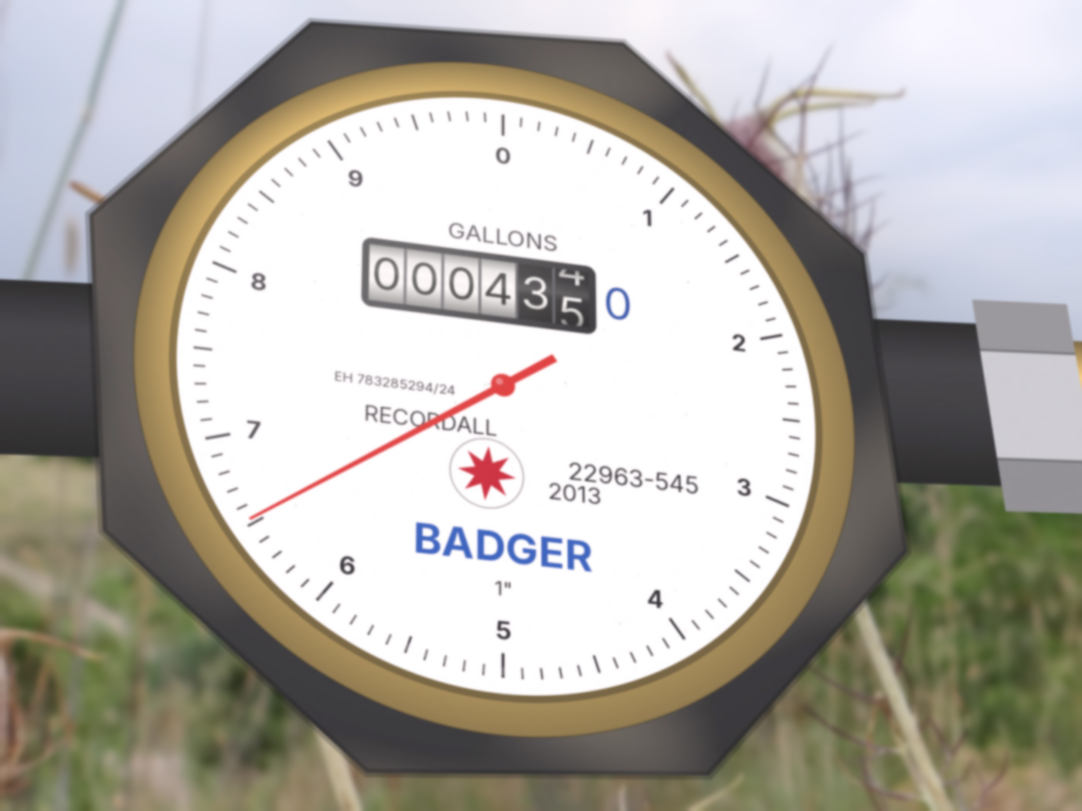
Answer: 4346.5gal
